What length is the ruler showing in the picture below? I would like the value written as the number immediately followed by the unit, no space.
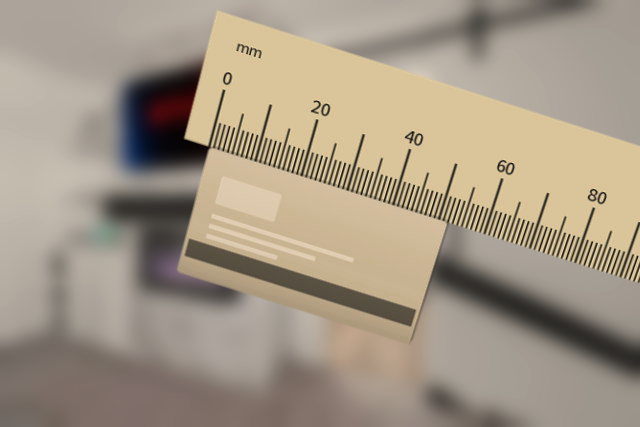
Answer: 52mm
